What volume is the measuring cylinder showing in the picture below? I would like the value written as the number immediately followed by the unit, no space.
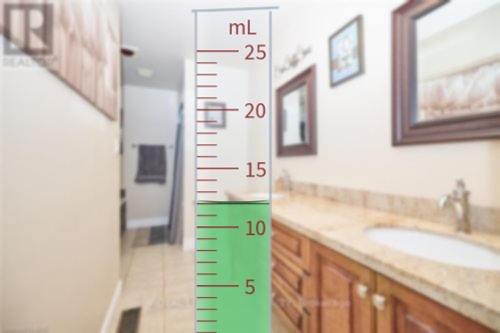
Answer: 12mL
